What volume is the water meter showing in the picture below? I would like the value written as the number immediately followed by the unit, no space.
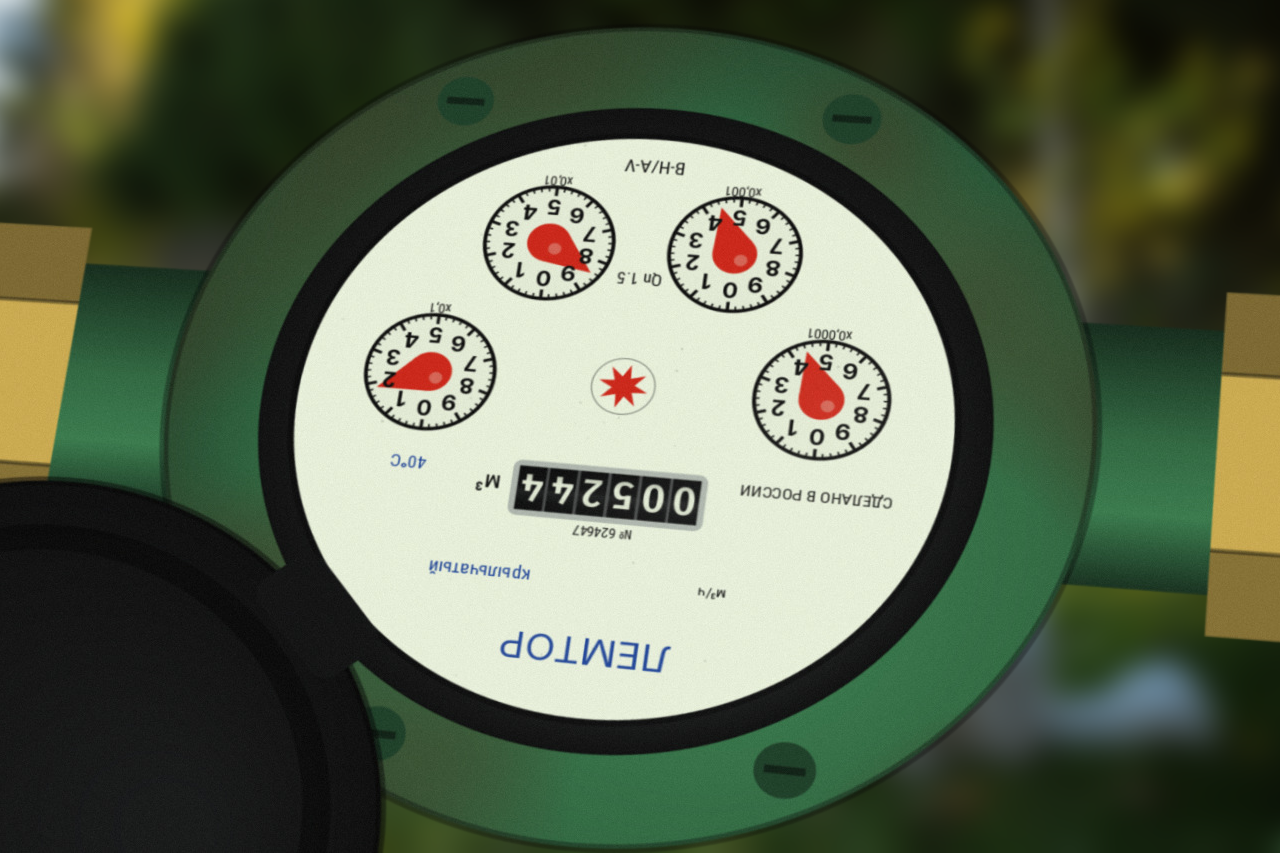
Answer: 5244.1844m³
